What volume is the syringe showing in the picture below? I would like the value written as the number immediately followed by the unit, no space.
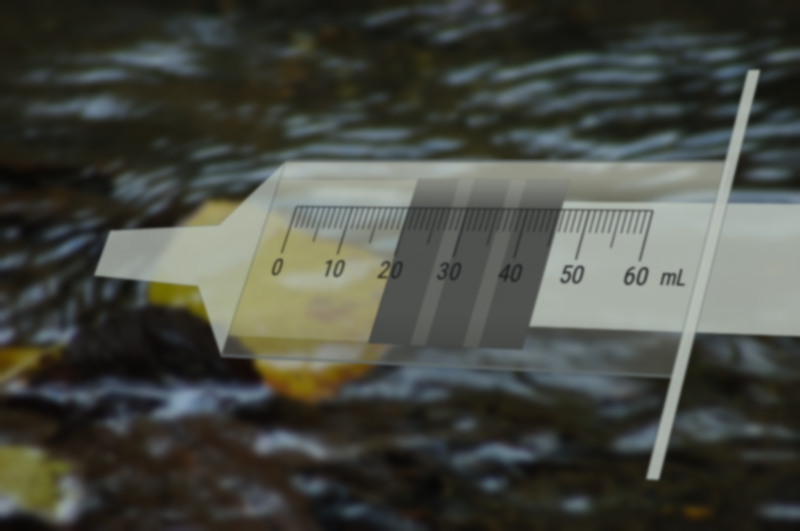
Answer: 20mL
